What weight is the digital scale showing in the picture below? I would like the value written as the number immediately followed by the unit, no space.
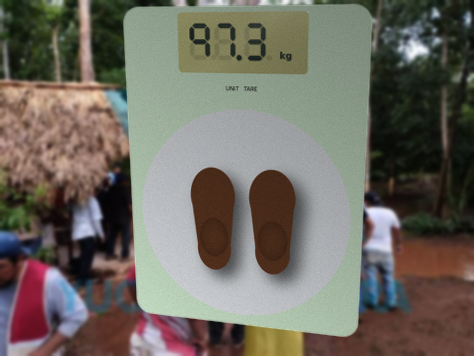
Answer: 97.3kg
